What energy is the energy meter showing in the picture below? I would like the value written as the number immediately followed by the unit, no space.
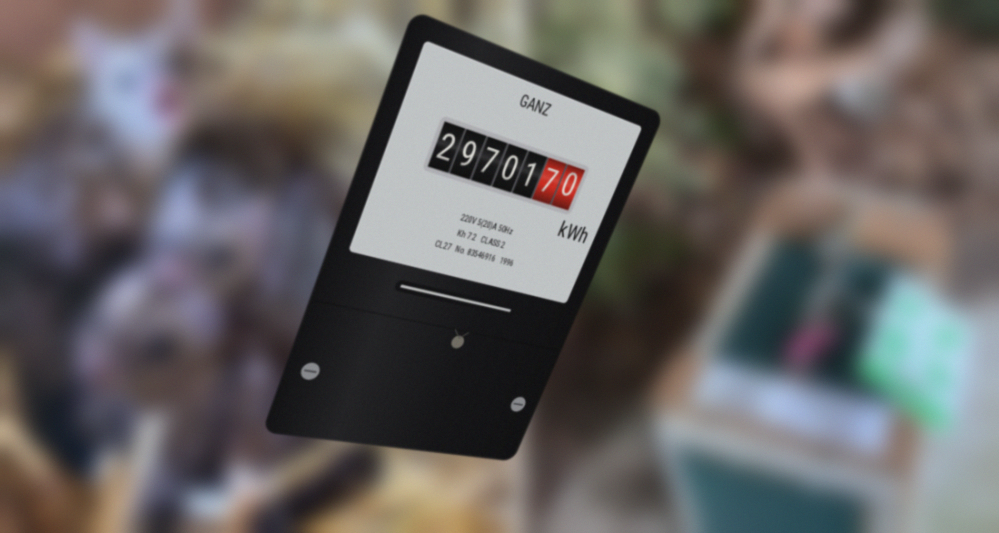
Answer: 29701.70kWh
